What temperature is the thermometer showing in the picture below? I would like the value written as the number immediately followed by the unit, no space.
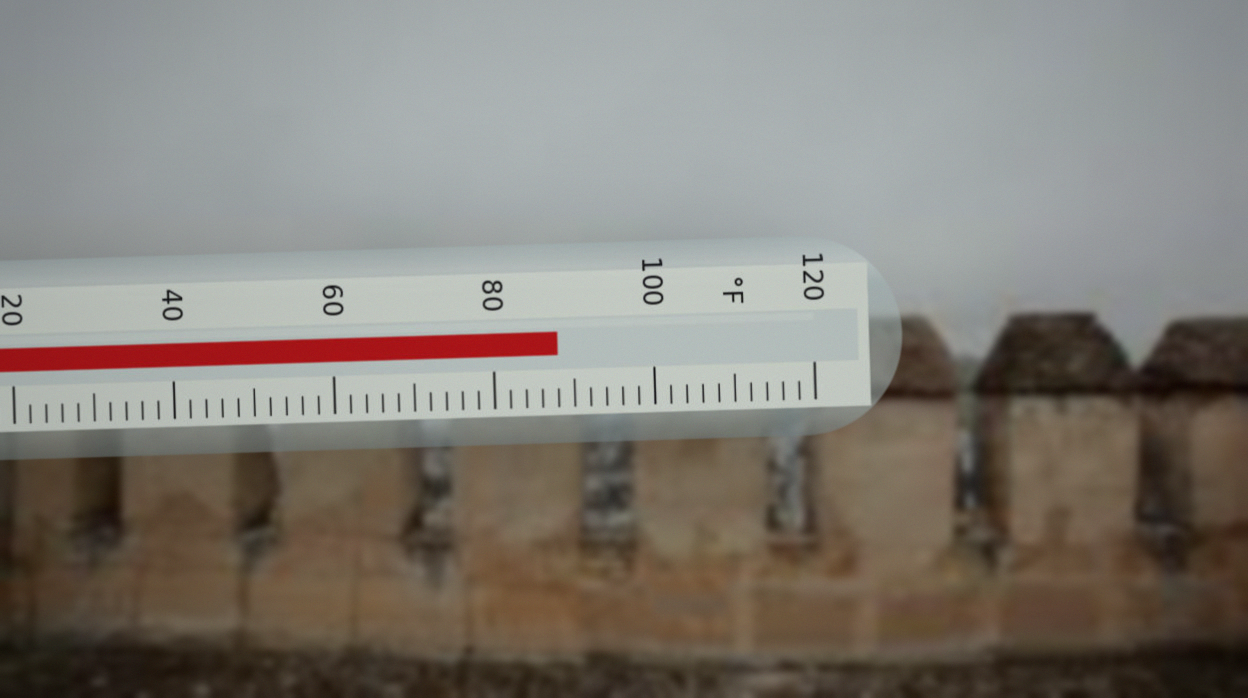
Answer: 88°F
